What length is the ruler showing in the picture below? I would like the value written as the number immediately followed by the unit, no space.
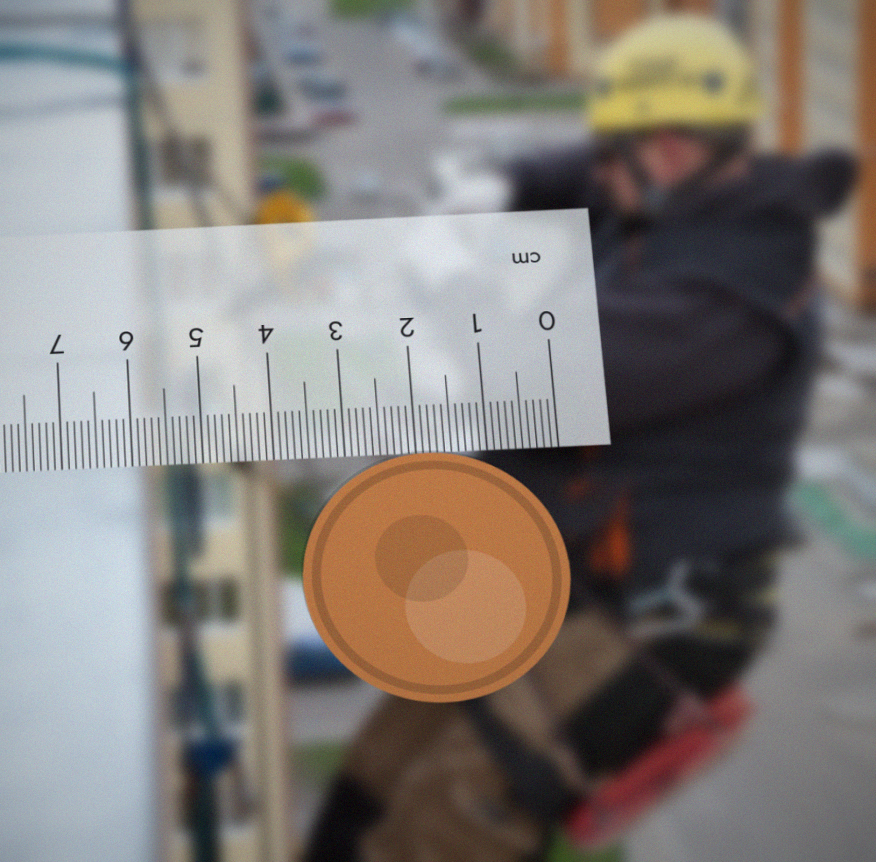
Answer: 3.7cm
